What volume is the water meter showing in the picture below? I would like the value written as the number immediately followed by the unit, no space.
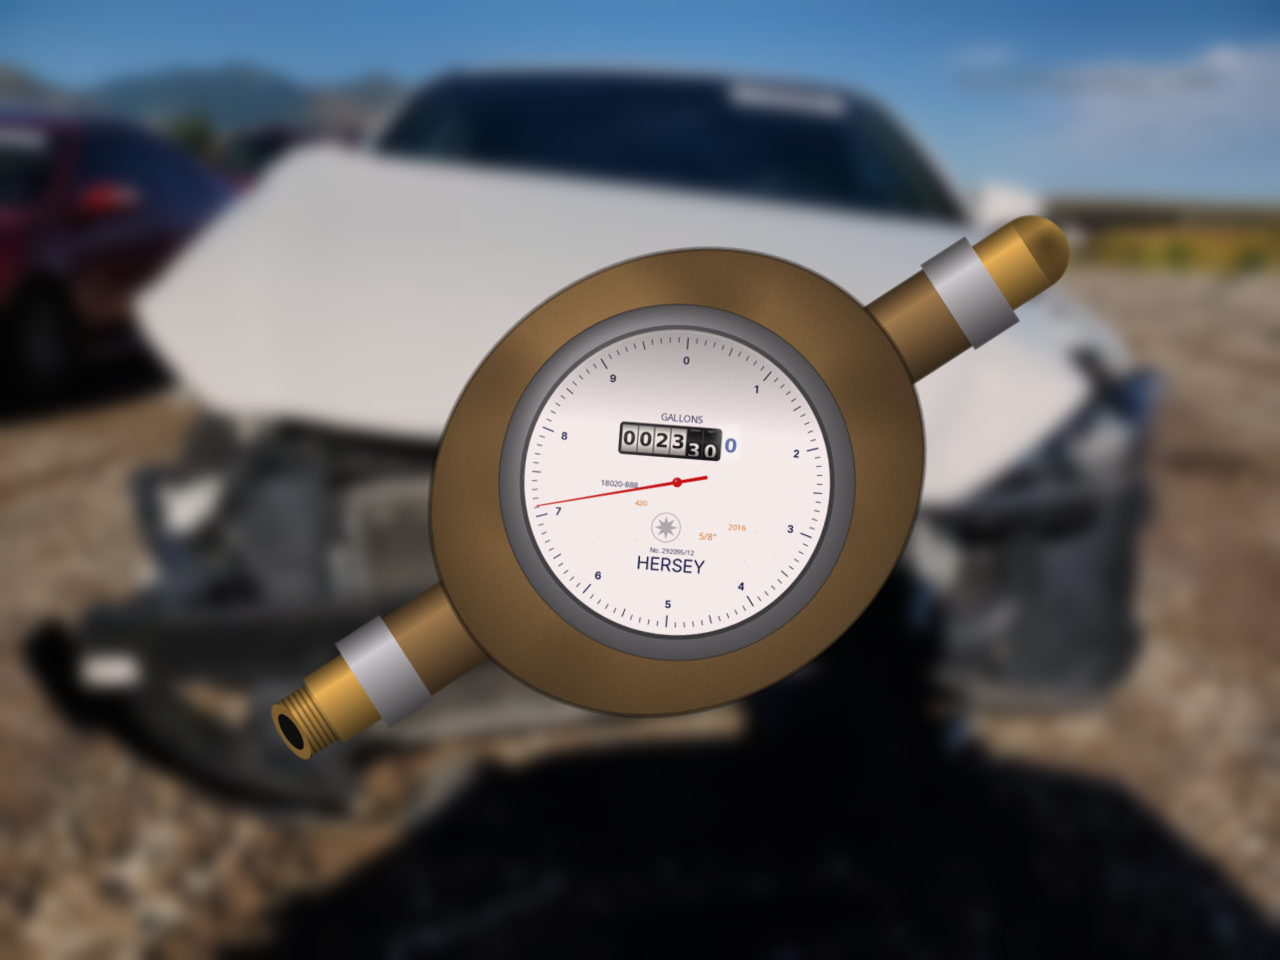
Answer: 23297.1gal
